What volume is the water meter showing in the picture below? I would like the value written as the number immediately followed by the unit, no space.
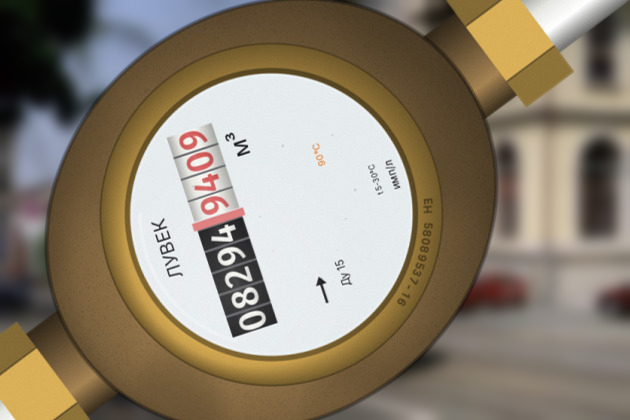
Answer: 8294.9409m³
